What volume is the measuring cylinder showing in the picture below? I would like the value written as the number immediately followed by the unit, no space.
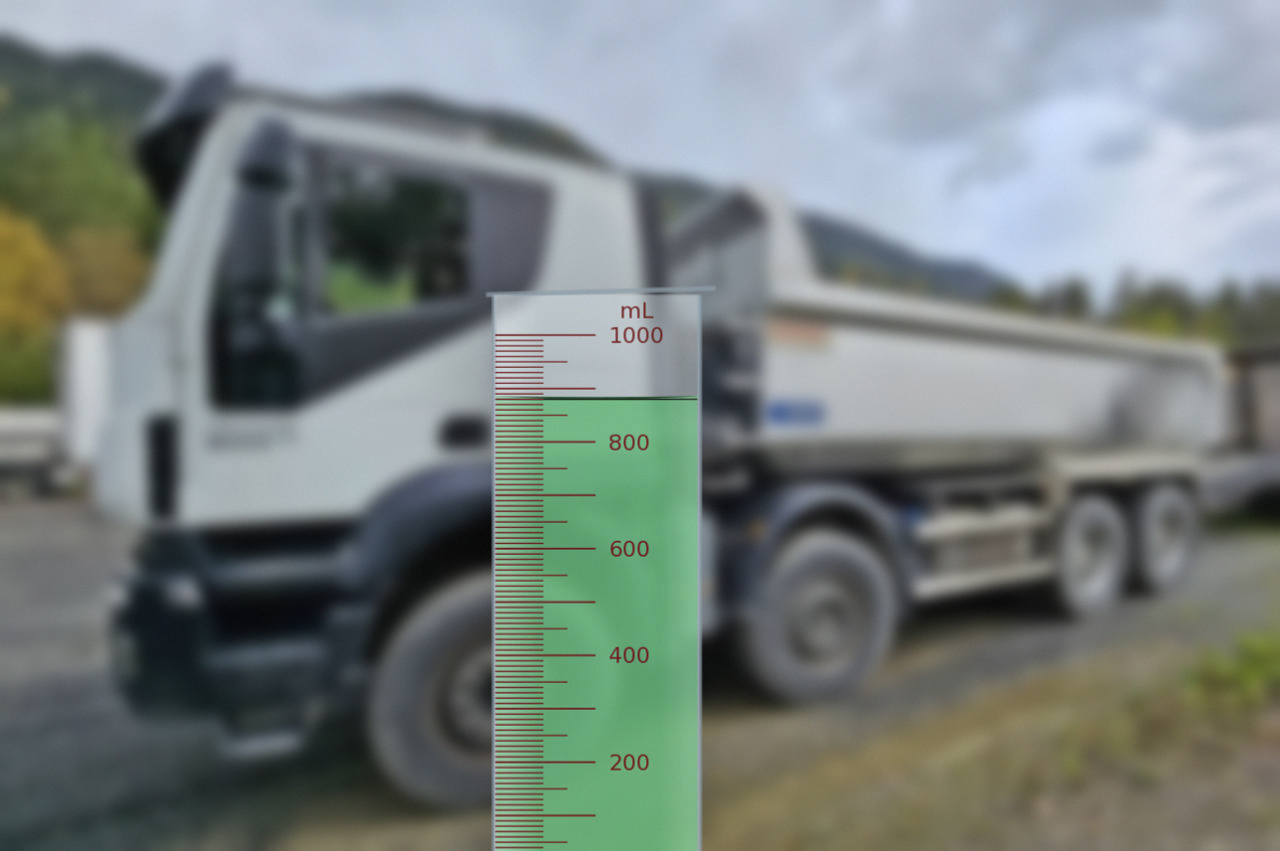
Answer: 880mL
